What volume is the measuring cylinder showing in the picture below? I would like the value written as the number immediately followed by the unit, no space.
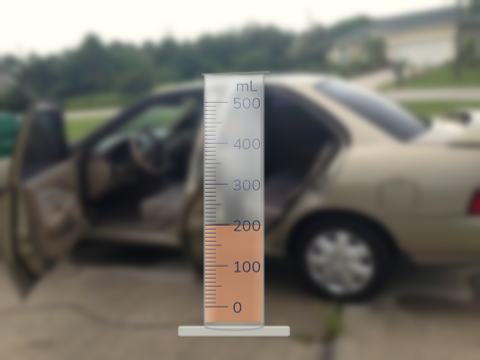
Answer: 200mL
